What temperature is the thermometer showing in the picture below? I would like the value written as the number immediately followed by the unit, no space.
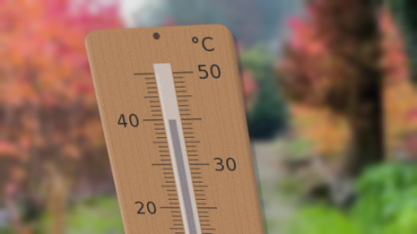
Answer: 40°C
